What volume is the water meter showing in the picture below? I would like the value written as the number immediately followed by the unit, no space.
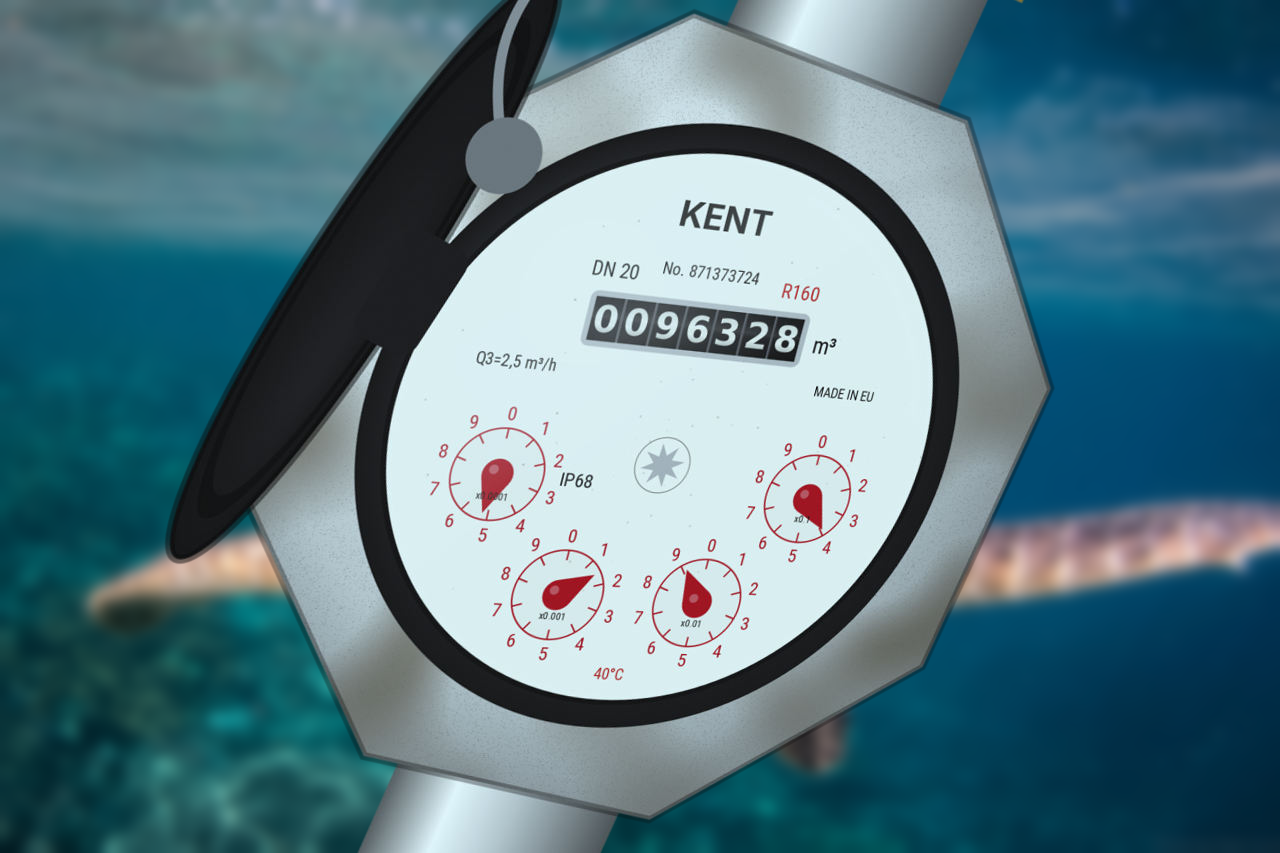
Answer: 96328.3915m³
